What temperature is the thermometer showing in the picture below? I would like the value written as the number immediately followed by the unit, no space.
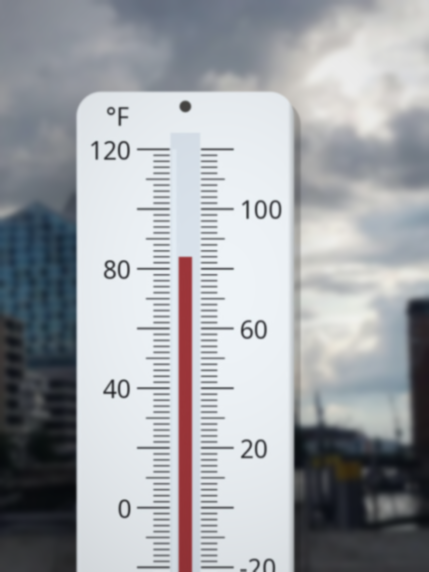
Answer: 84°F
